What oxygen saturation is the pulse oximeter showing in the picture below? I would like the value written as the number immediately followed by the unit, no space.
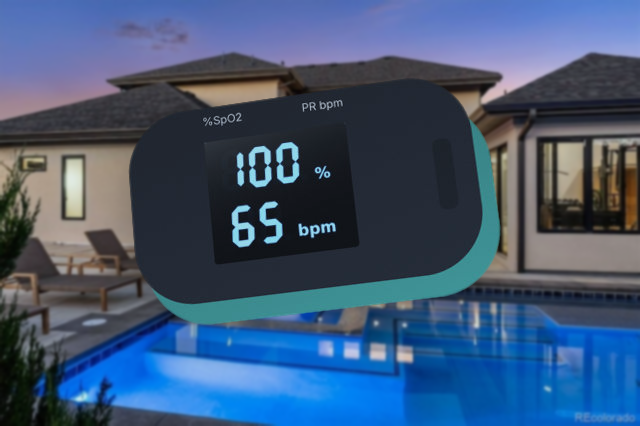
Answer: 100%
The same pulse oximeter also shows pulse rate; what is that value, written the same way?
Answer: 65bpm
